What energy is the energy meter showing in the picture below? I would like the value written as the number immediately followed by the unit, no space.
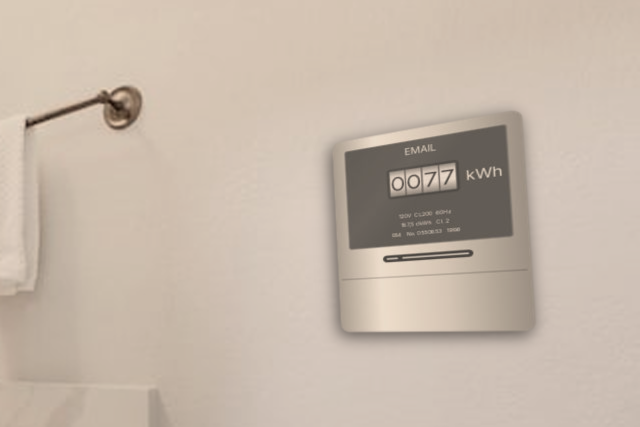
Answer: 77kWh
